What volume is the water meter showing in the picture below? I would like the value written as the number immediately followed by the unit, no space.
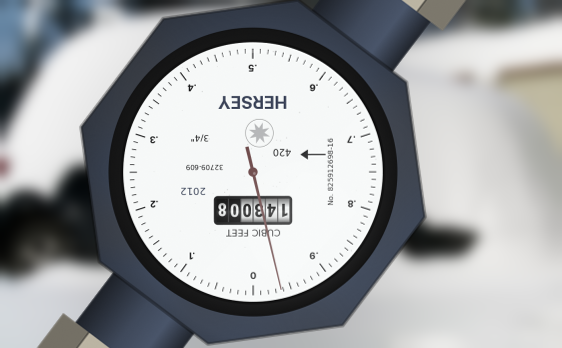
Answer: 143007.96ft³
